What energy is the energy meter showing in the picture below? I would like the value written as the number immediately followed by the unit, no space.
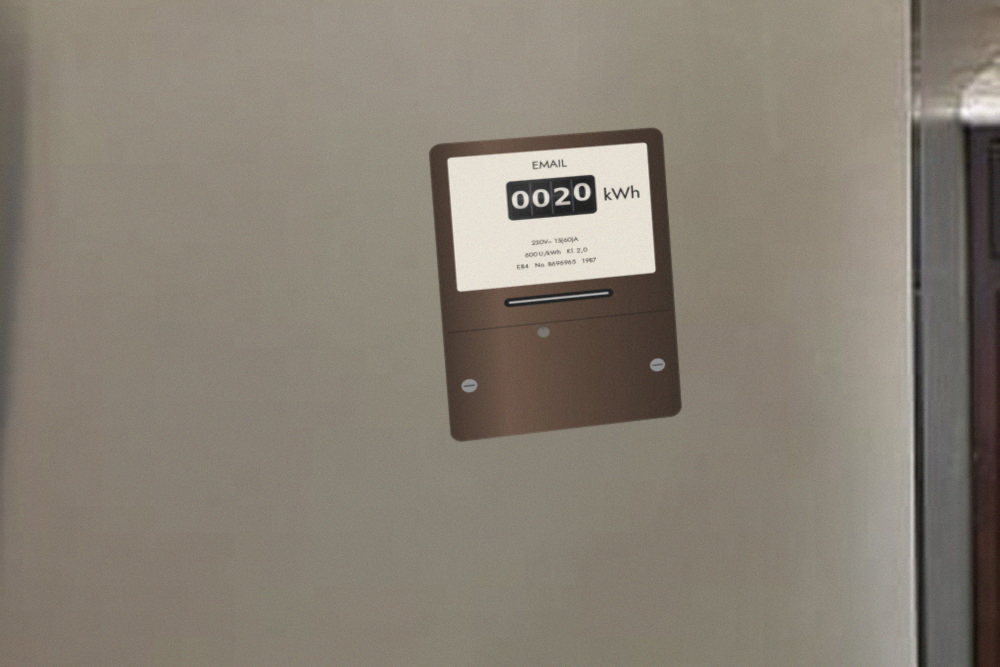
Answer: 20kWh
